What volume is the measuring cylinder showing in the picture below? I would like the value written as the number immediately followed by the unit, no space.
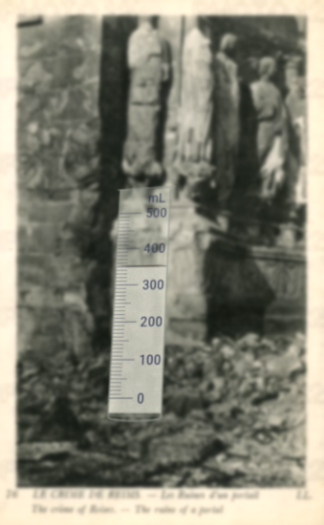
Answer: 350mL
